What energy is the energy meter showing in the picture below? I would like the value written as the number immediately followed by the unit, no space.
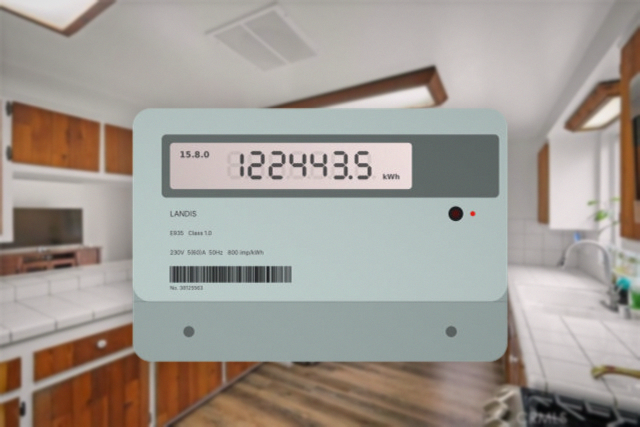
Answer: 122443.5kWh
